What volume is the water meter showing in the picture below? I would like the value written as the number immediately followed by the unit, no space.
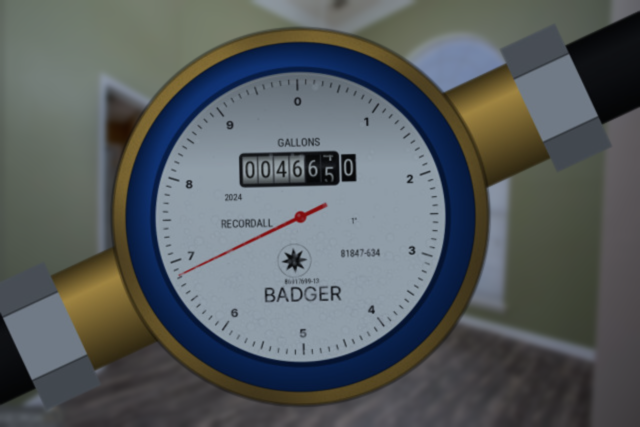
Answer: 46646.8gal
